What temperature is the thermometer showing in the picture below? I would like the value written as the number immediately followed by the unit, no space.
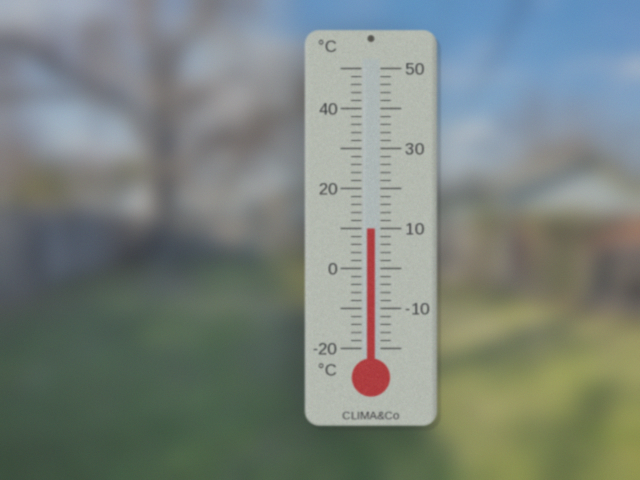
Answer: 10°C
